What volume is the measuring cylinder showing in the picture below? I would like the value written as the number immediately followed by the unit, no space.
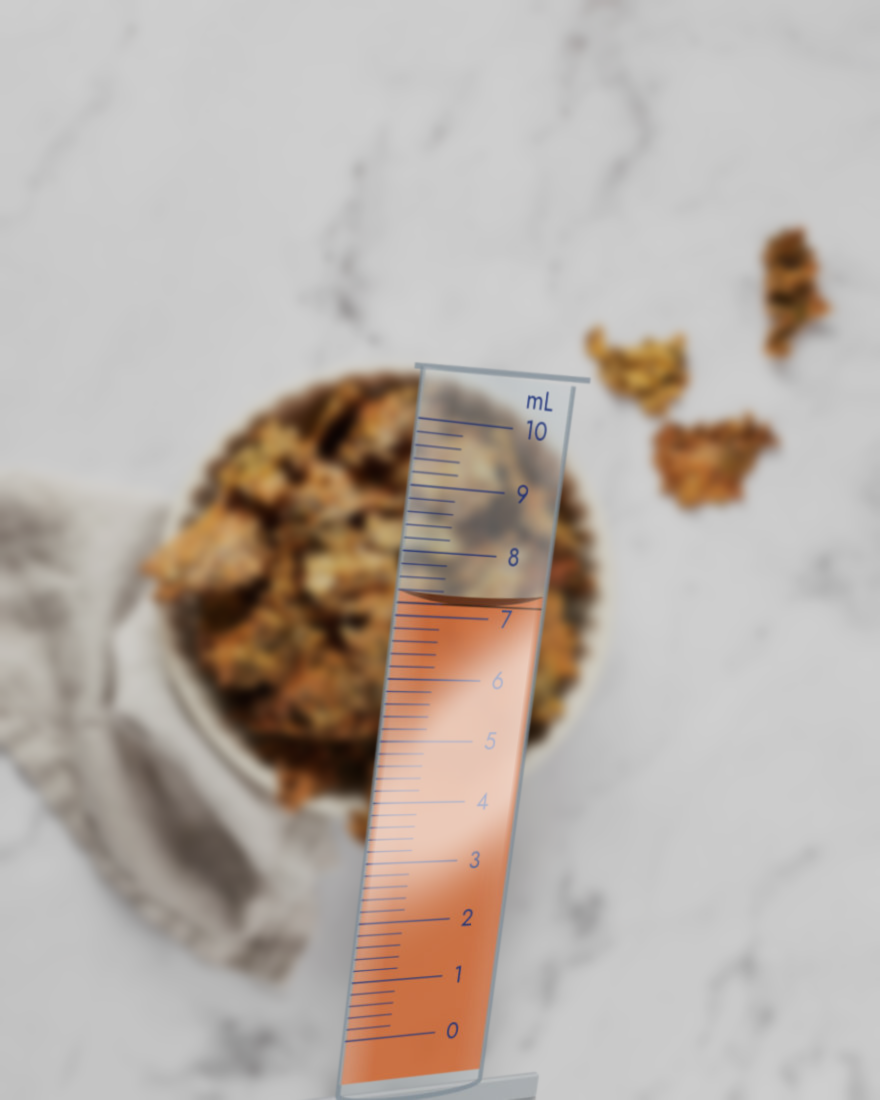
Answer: 7.2mL
